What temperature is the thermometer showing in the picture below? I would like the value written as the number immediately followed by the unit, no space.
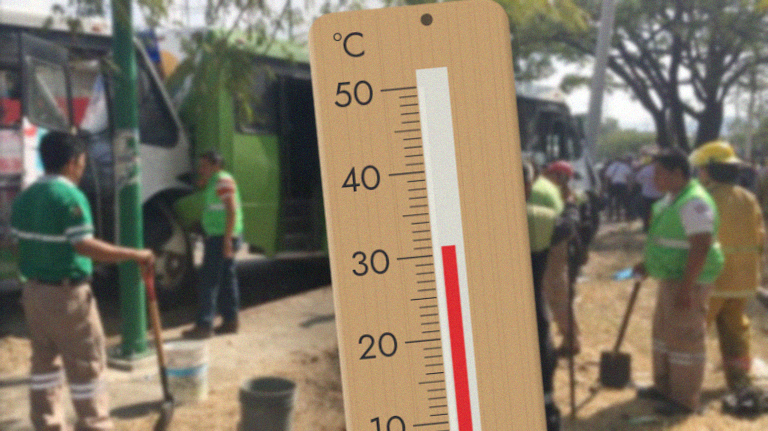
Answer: 31°C
